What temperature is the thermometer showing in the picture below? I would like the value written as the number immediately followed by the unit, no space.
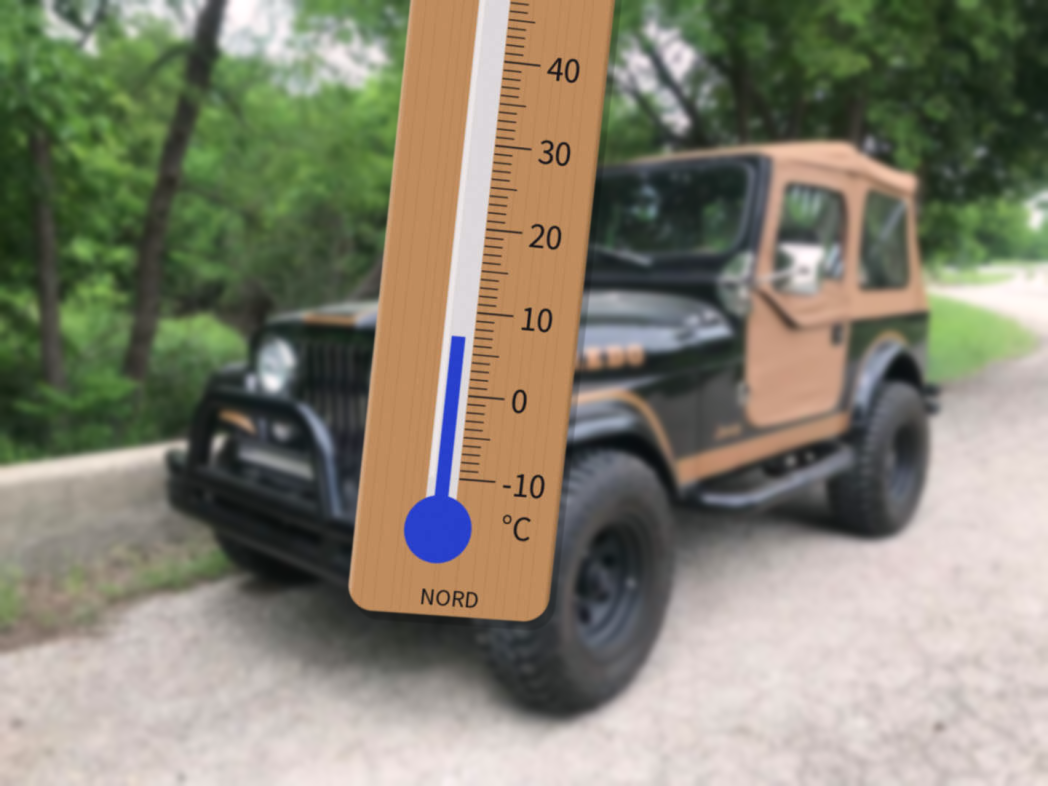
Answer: 7°C
